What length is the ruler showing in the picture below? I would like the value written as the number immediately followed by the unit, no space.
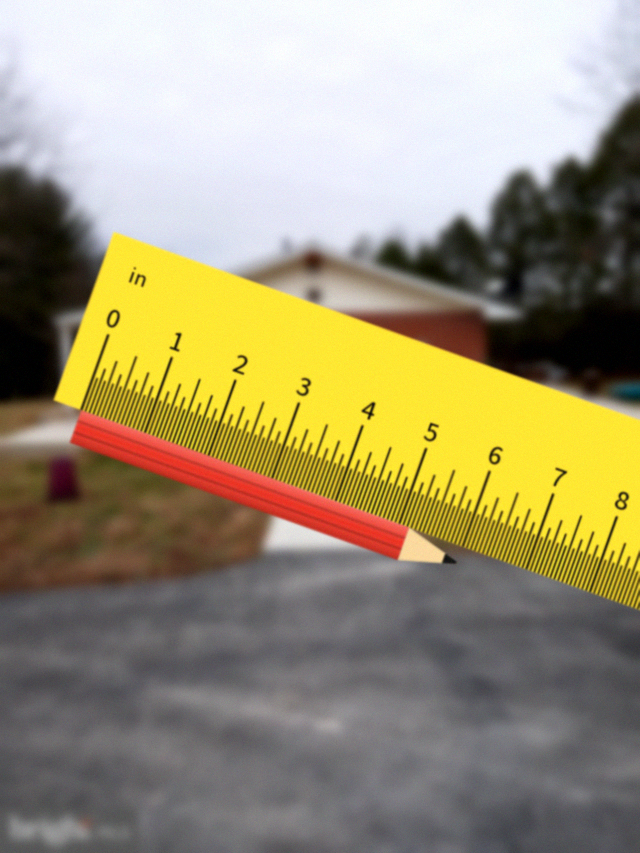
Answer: 6in
